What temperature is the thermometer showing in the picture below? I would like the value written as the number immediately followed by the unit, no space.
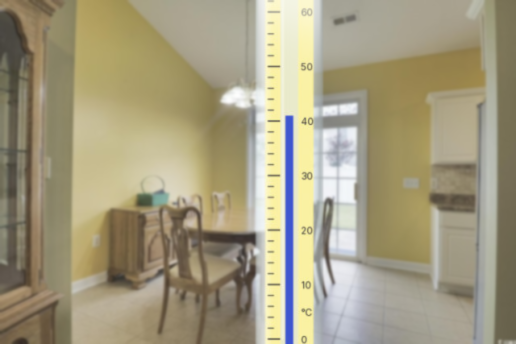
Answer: 41°C
